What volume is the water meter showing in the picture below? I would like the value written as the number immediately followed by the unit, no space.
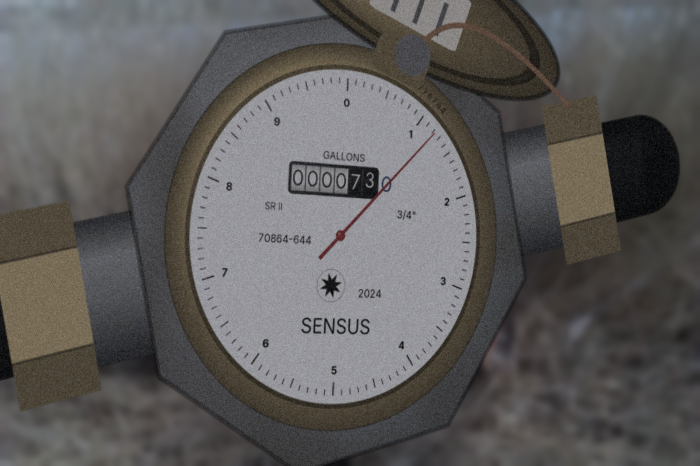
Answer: 731.2gal
